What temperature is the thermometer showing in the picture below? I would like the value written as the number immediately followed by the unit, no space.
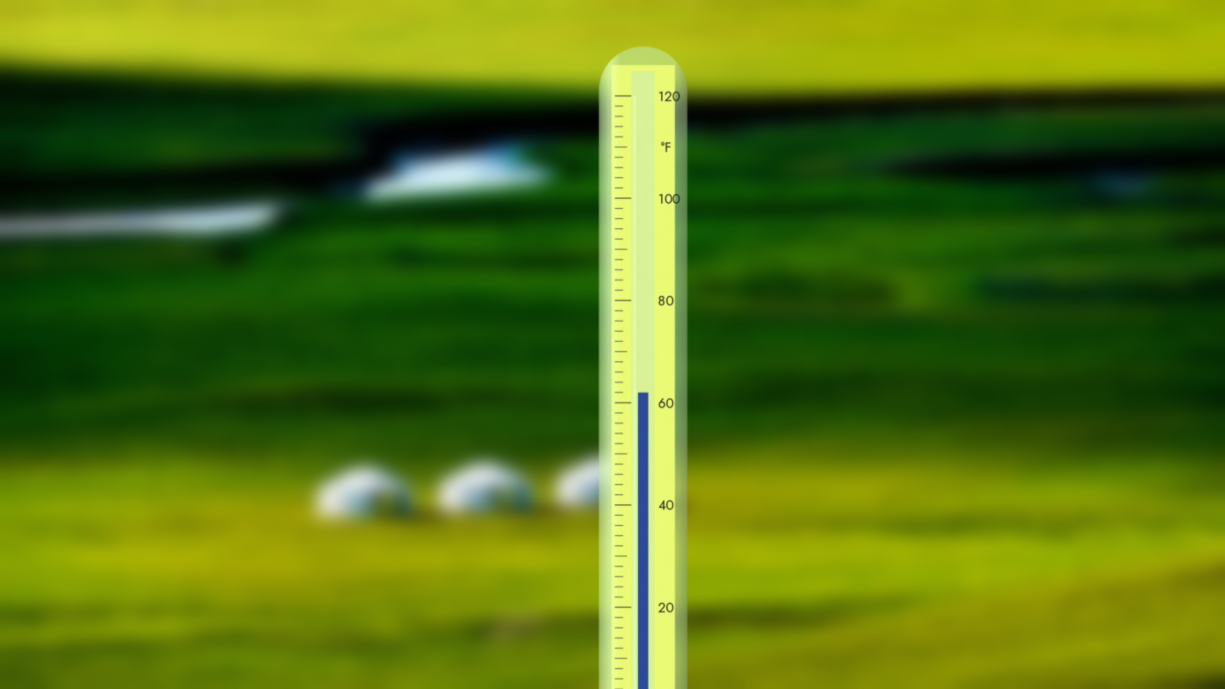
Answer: 62°F
